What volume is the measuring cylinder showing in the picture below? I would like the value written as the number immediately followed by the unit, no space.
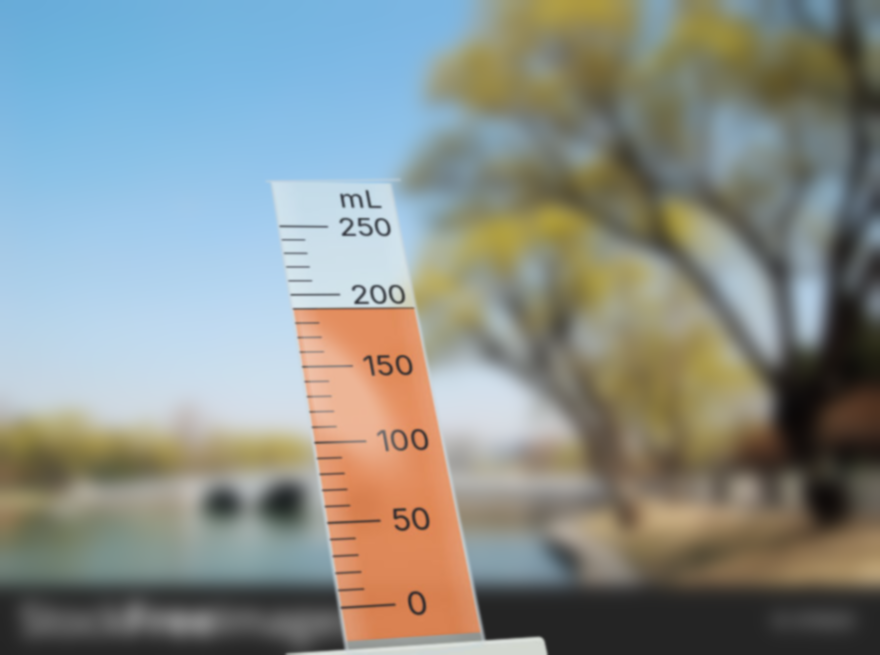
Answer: 190mL
